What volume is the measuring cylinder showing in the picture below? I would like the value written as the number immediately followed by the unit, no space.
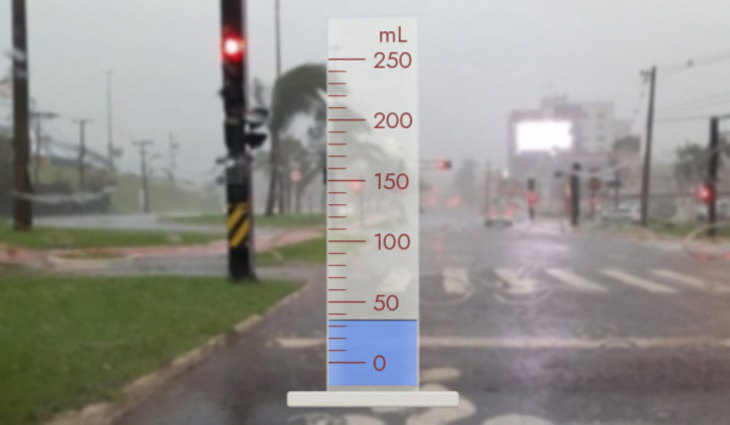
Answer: 35mL
